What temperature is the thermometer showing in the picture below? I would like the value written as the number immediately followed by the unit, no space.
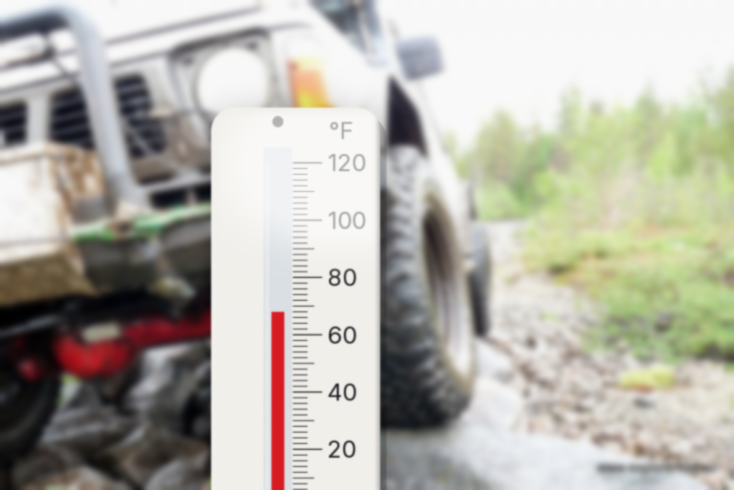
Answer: 68°F
